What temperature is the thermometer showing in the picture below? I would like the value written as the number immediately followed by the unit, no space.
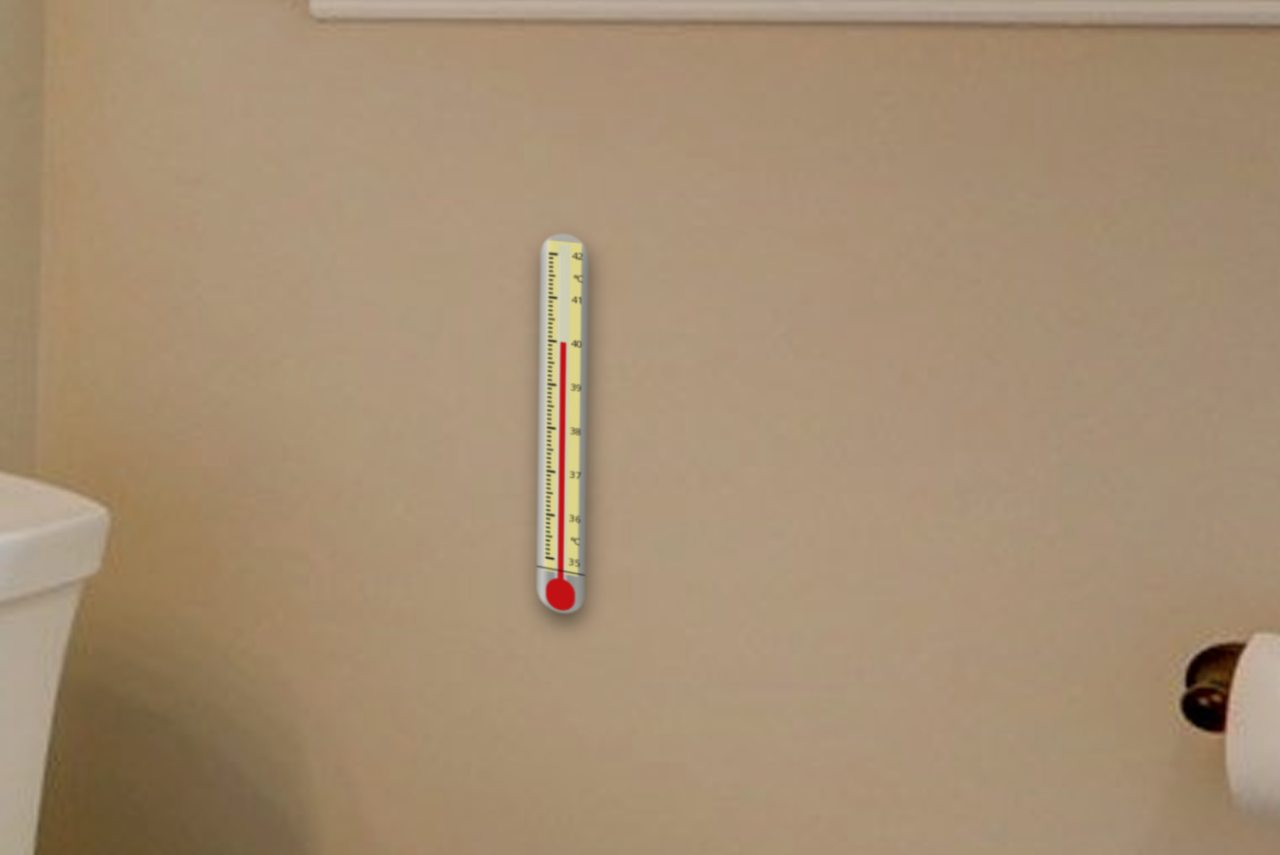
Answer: 40°C
